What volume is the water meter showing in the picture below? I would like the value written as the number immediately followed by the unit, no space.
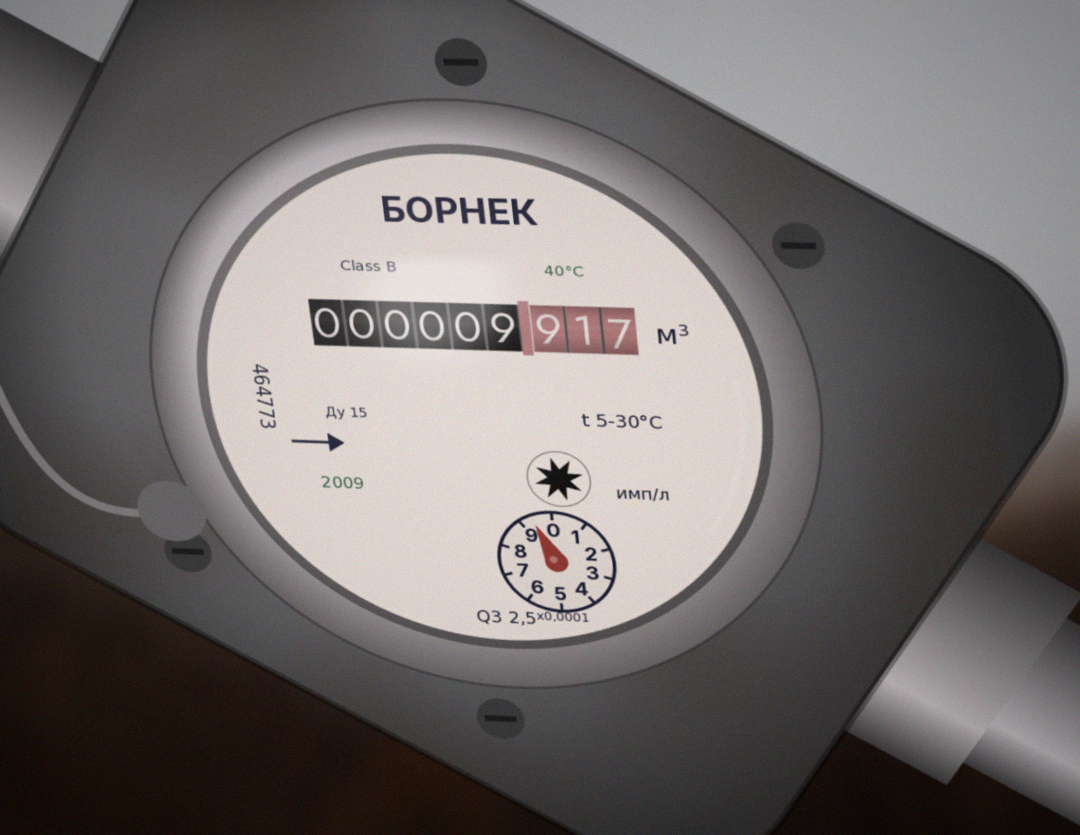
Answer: 9.9169m³
